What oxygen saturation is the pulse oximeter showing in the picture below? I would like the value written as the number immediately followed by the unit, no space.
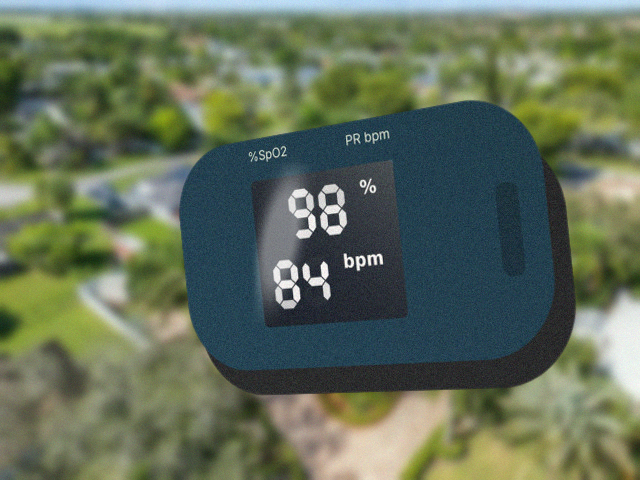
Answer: 98%
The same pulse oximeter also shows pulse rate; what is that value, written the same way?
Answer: 84bpm
